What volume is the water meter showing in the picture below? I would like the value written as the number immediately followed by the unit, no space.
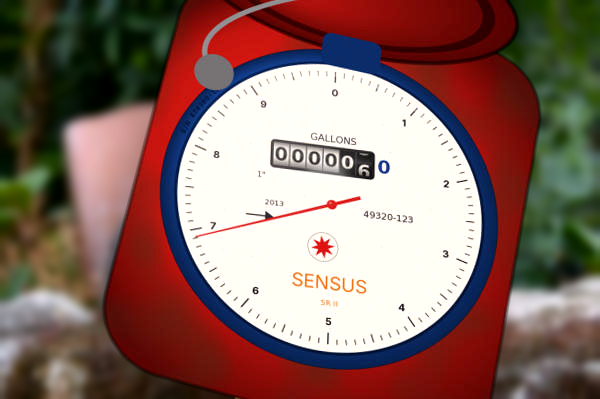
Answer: 56.9gal
